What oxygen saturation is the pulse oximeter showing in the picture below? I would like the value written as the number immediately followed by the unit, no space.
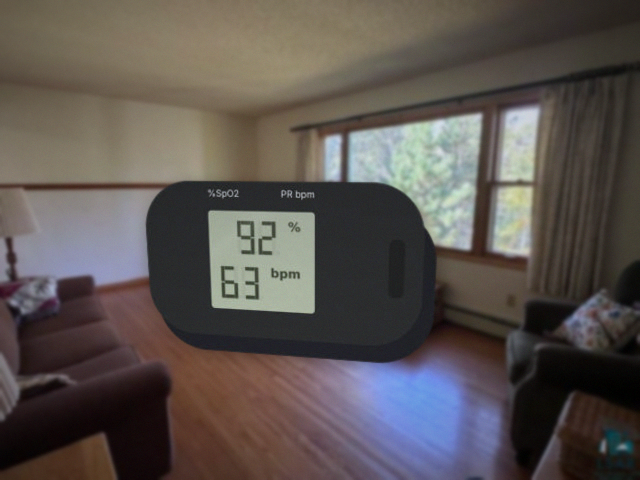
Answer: 92%
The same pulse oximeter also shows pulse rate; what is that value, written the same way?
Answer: 63bpm
